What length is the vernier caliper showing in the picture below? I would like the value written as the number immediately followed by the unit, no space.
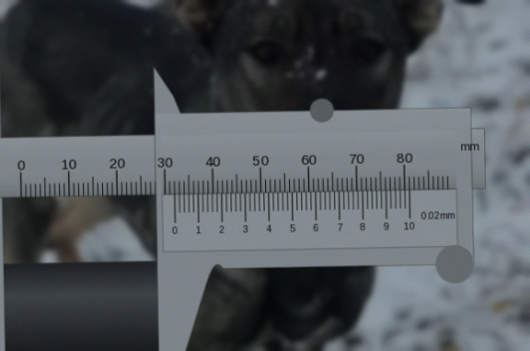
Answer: 32.0mm
